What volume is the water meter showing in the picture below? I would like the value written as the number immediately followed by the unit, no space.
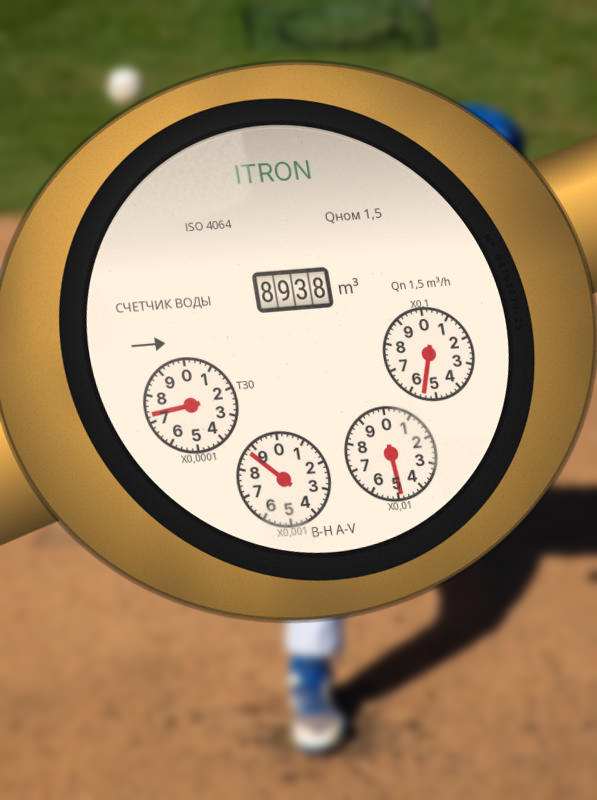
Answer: 8938.5487m³
